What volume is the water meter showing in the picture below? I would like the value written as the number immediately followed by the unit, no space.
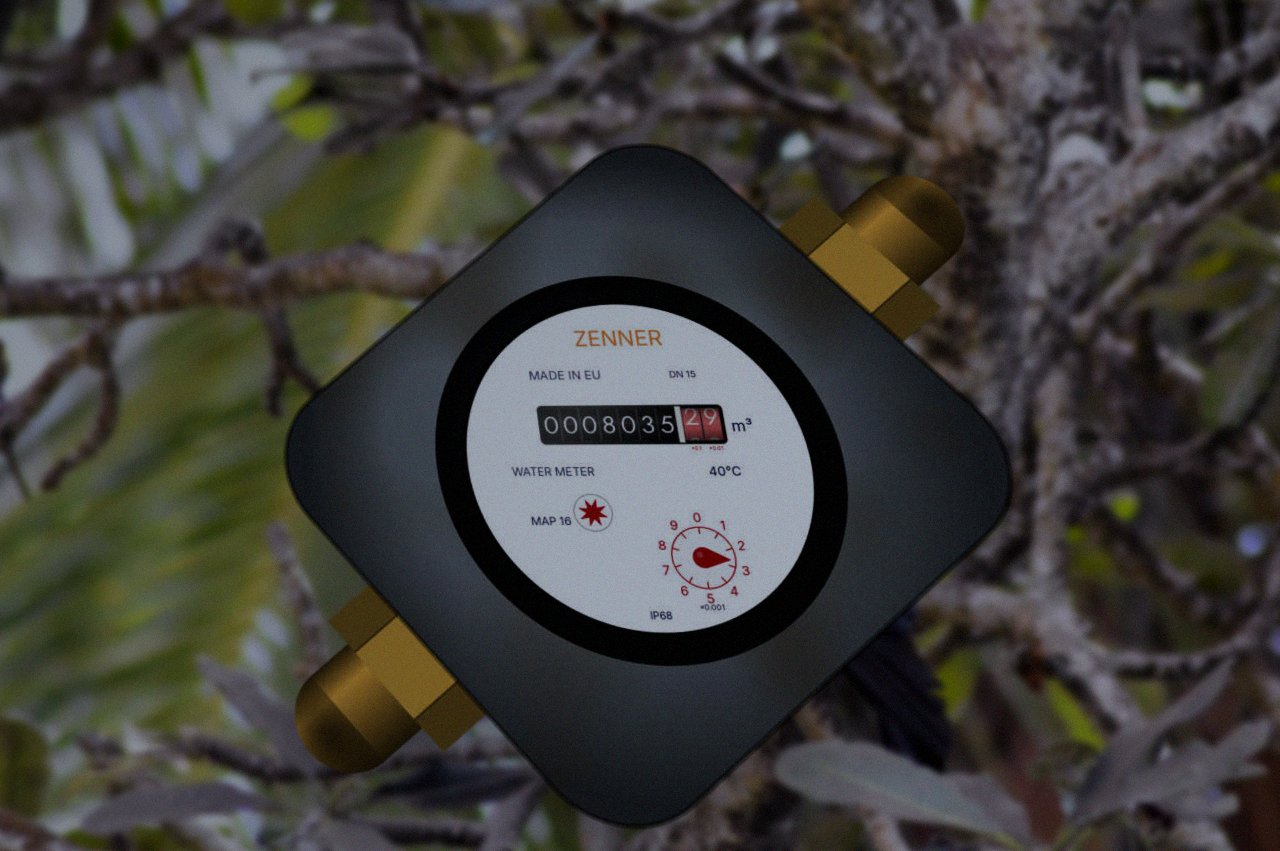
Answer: 8035.292m³
